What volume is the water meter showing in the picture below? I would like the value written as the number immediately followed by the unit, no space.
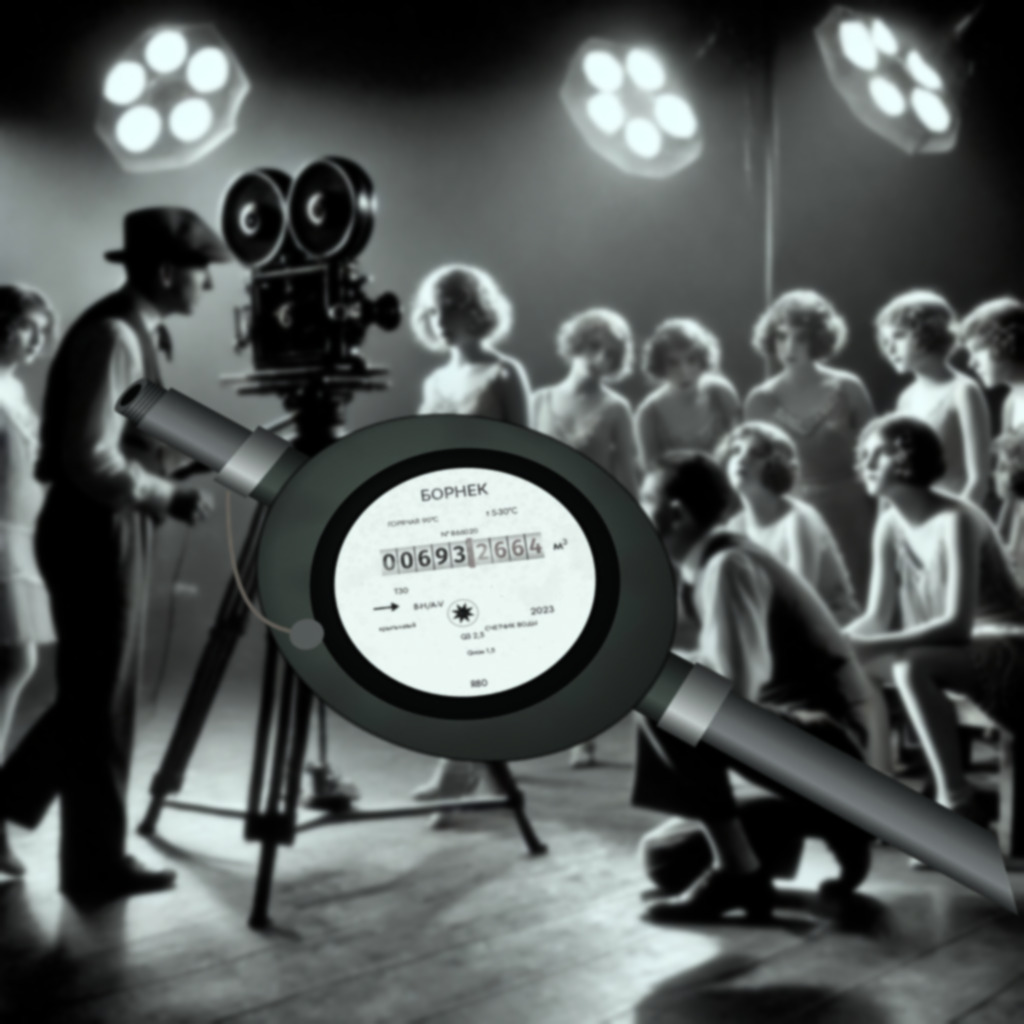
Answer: 693.2664m³
